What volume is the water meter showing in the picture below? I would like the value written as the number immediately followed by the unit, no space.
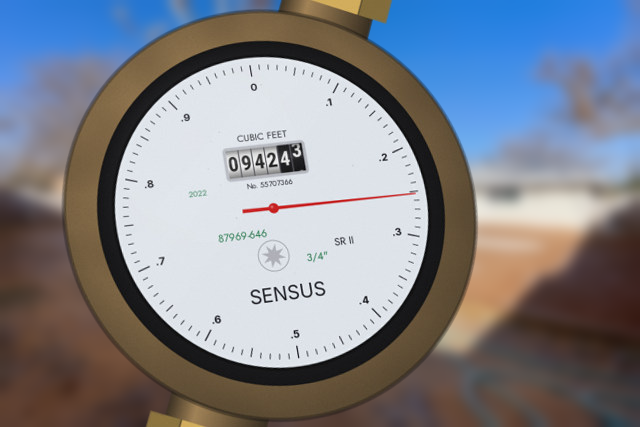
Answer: 94243.25ft³
